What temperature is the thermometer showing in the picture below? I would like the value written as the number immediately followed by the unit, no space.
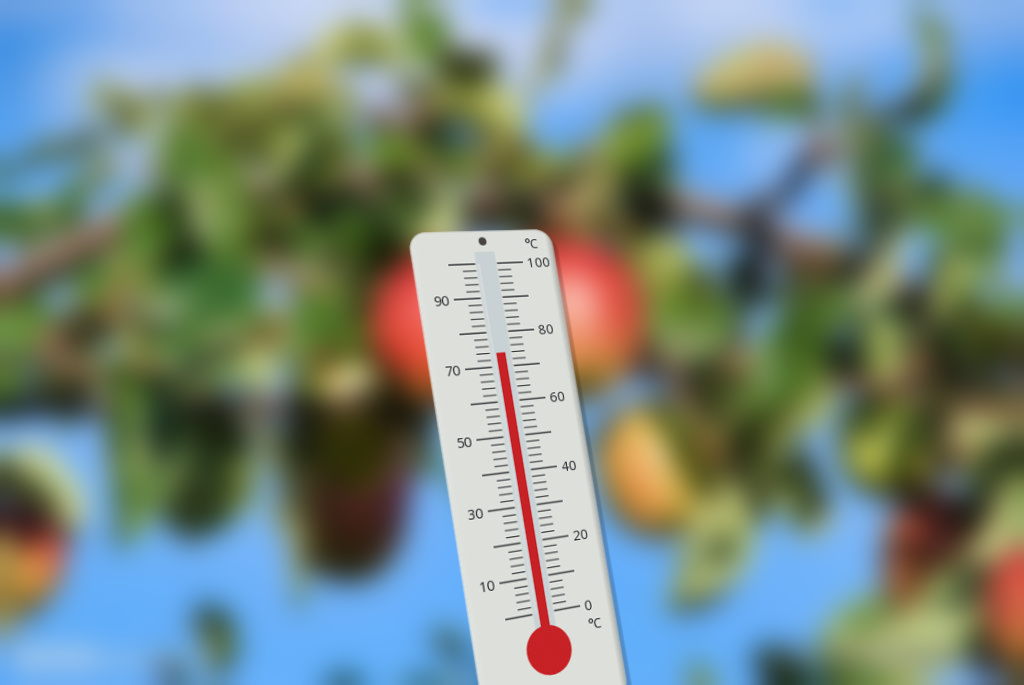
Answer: 74°C
